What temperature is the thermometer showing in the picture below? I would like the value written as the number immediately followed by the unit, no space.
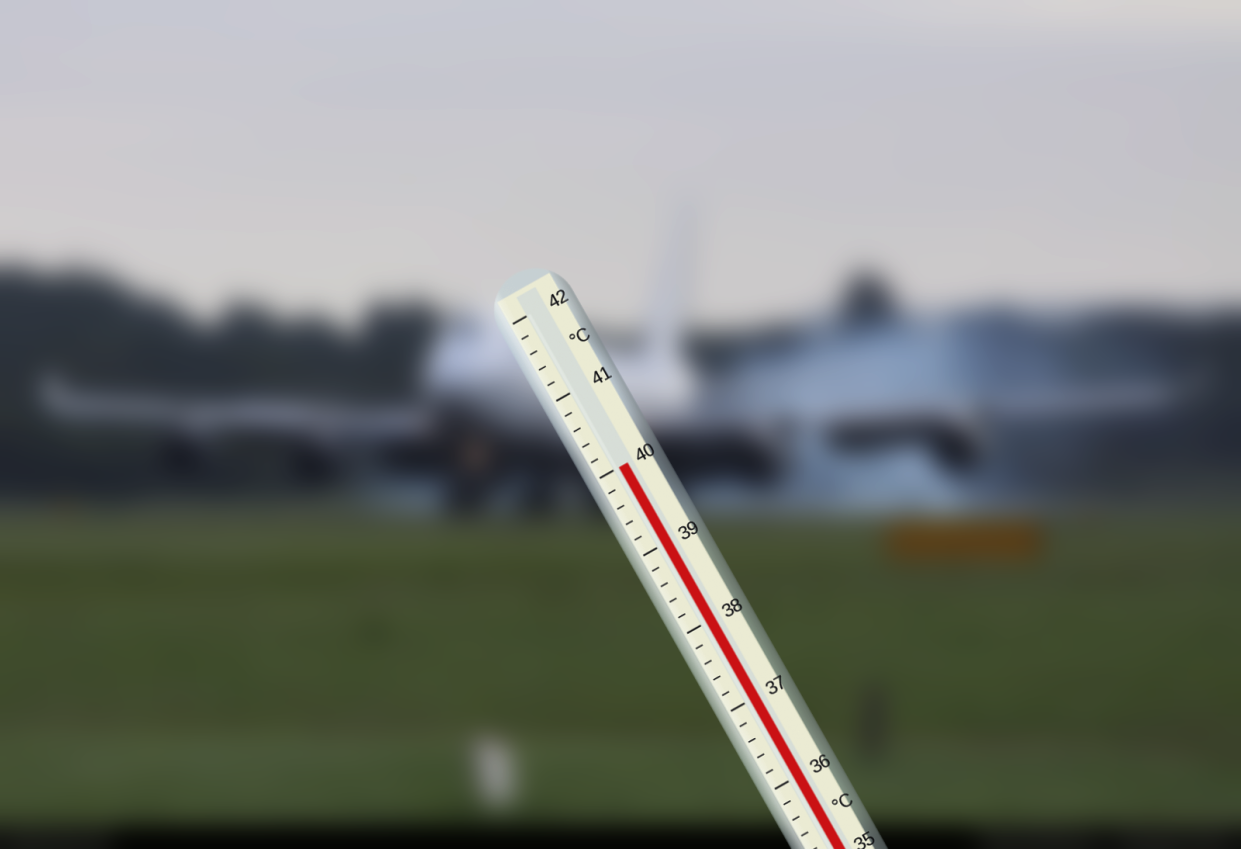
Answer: 40°C
